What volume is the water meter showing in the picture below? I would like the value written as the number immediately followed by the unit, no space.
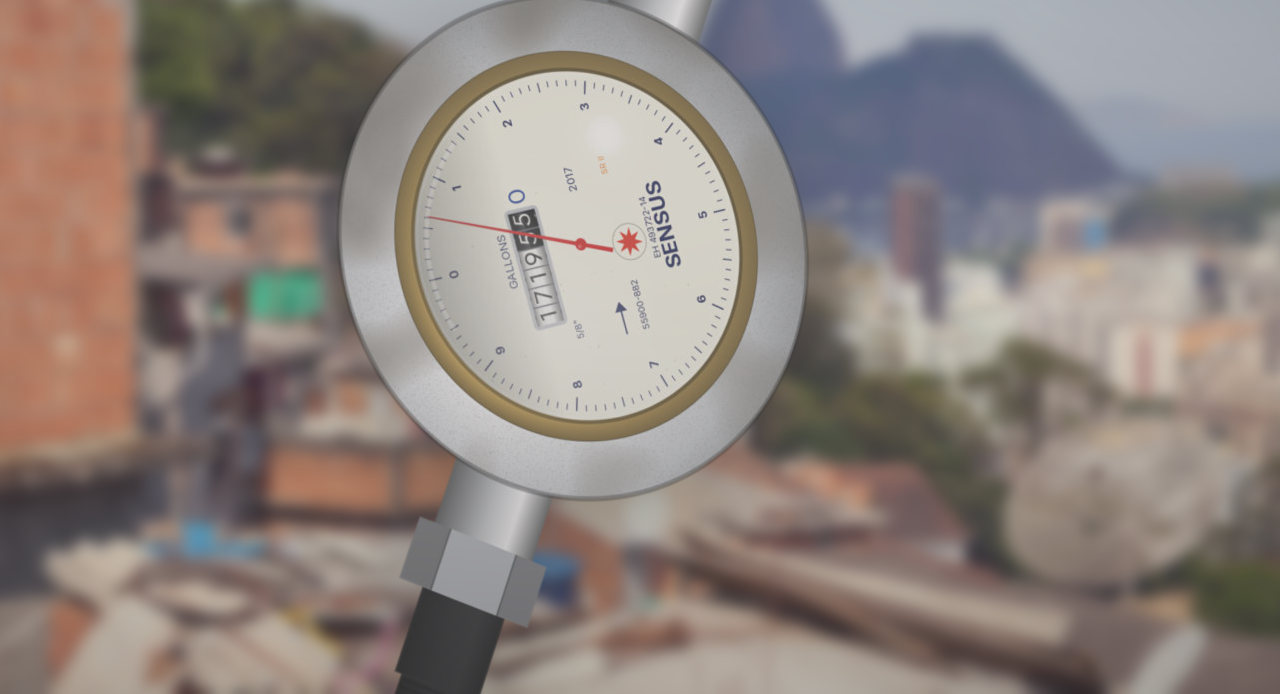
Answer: 1719550.6gal
